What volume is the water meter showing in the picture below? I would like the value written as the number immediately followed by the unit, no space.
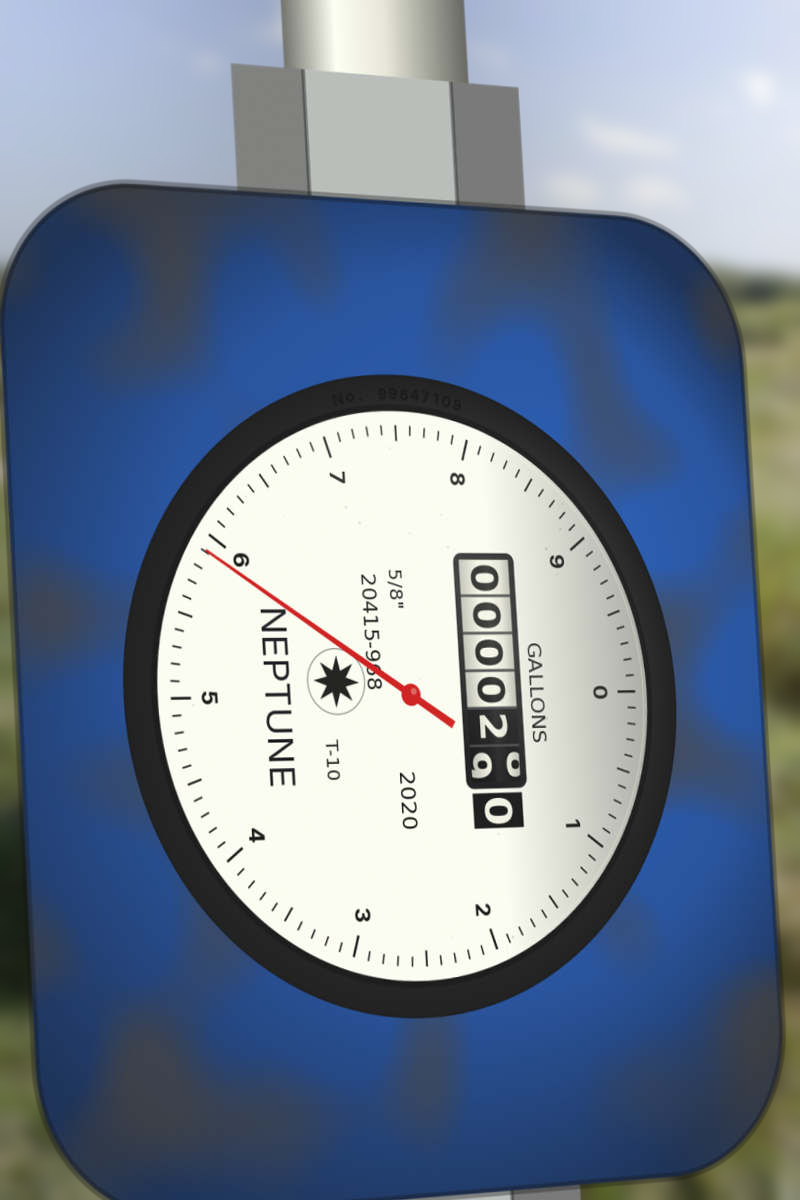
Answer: 285.9gal
